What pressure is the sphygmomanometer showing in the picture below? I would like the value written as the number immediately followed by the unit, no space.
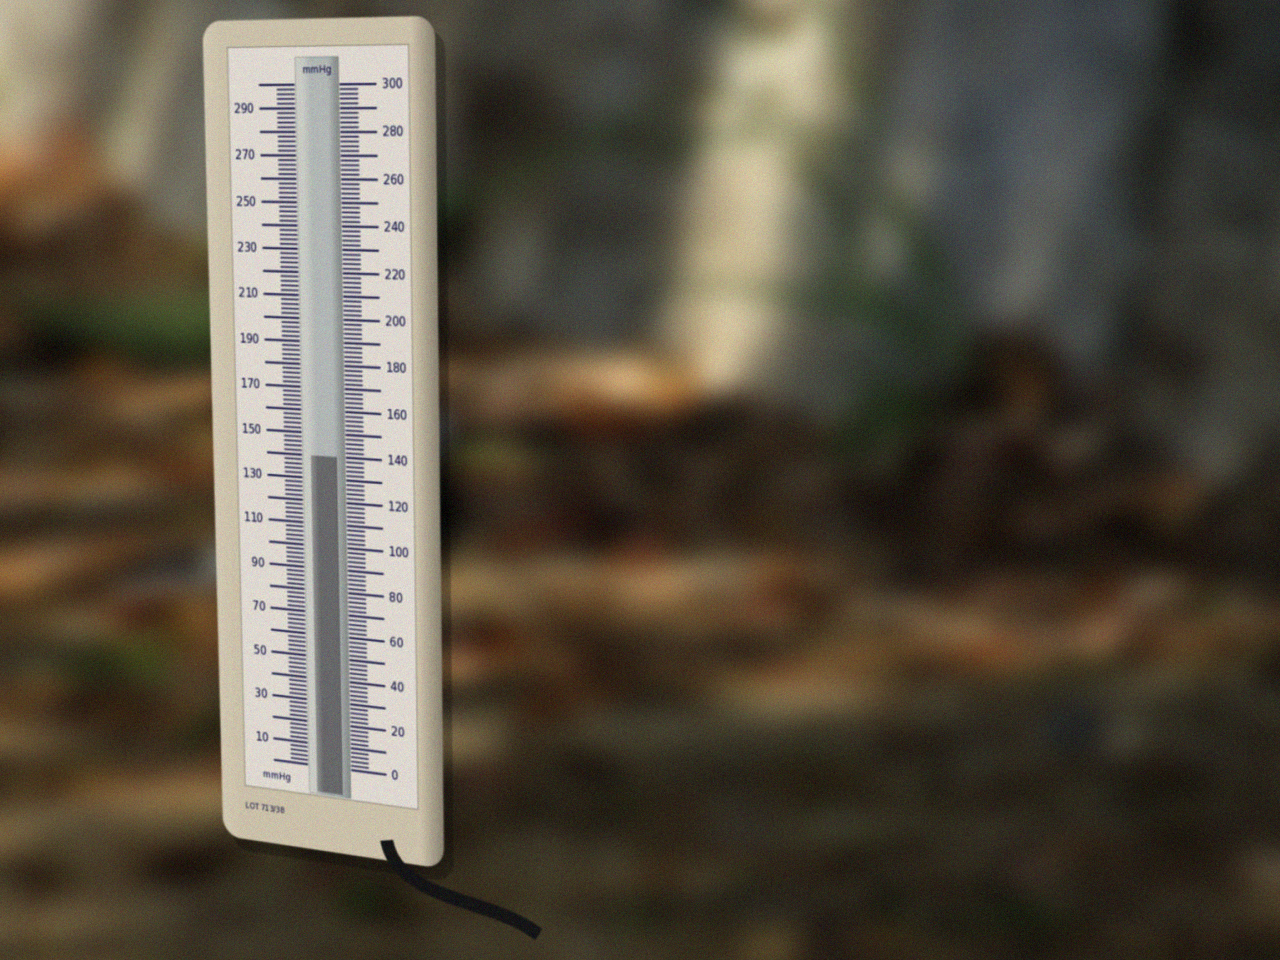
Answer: 140mmHg
